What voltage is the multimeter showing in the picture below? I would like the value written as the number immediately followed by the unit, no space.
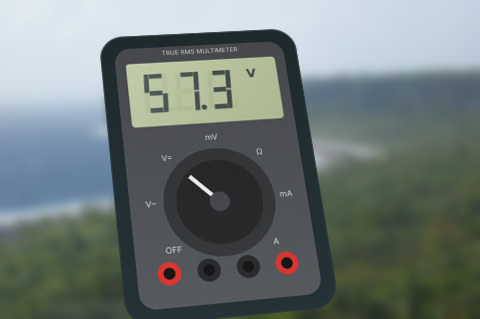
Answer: 57.3V
